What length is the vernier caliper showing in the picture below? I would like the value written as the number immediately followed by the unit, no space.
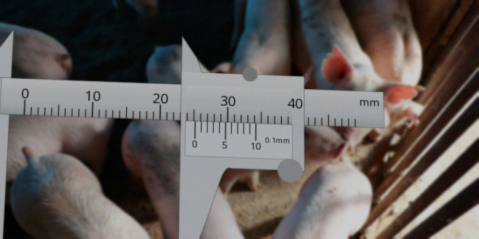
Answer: 25.2mm
